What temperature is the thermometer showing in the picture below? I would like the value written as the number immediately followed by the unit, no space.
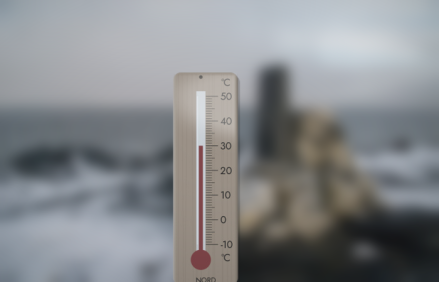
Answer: 30°C
